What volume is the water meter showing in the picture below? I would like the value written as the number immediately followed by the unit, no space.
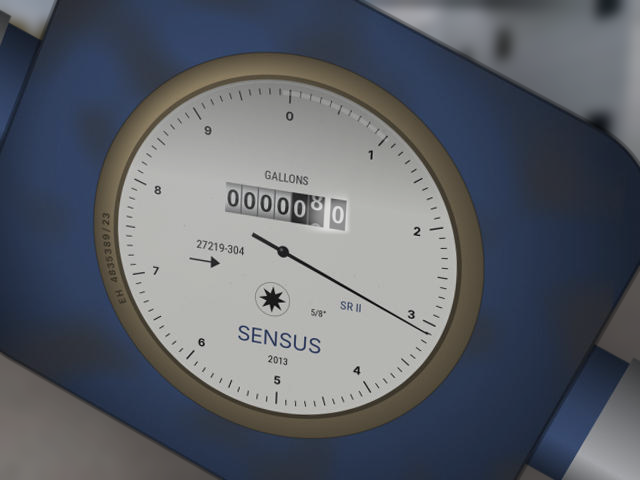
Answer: 83.1gal
